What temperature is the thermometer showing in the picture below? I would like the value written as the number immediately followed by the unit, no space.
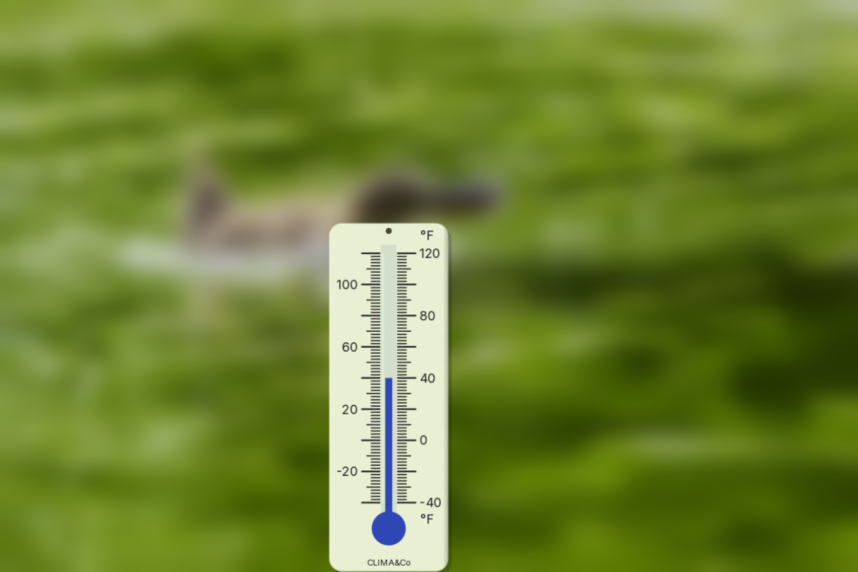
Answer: 40°F
